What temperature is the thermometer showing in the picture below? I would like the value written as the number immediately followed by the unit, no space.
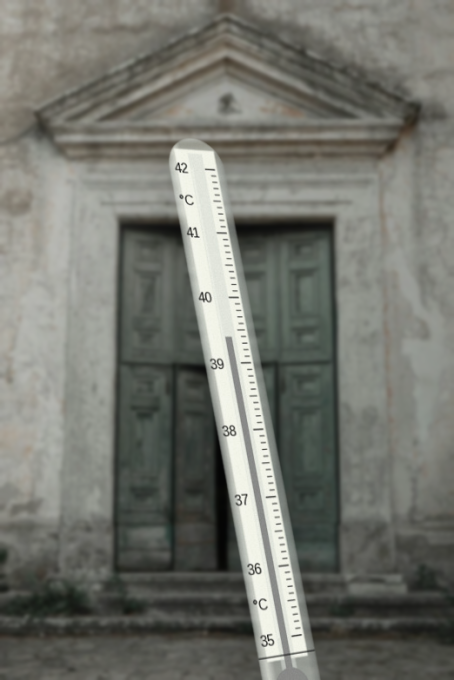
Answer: 39.4°C
